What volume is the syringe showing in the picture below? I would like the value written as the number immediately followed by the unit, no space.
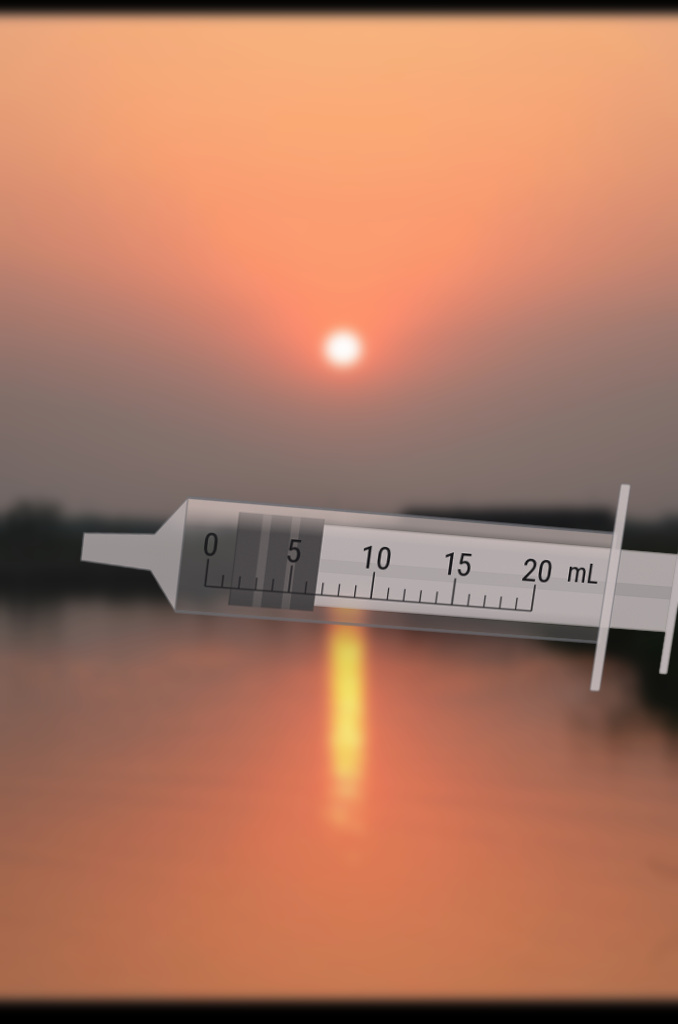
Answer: 1.5mL
